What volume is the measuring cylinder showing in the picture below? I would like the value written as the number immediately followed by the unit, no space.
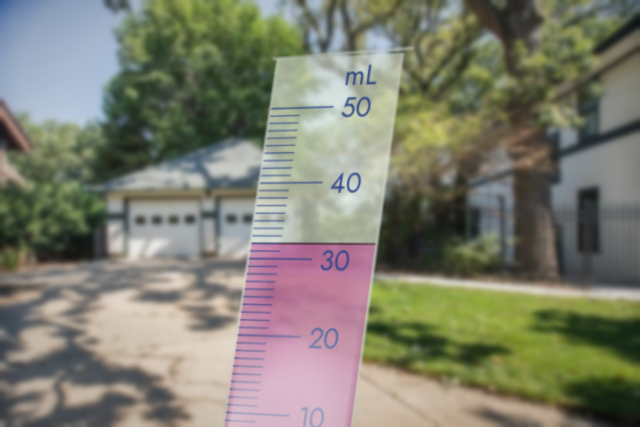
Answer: 32mL
